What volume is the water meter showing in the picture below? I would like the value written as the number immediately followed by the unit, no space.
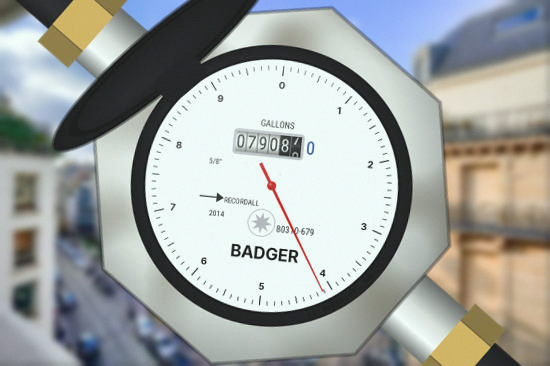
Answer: 790874.1gal
